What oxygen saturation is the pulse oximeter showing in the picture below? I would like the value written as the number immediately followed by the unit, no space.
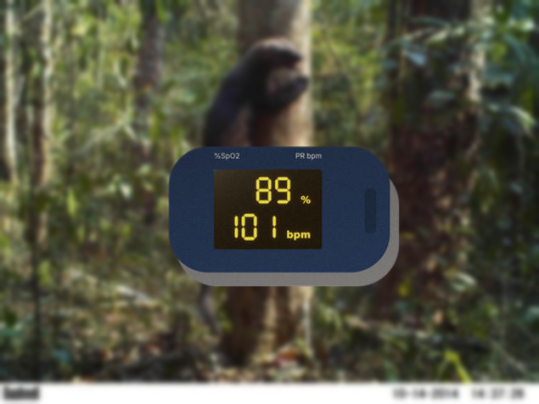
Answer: 89%
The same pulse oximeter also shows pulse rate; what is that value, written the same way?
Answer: 101bpm
